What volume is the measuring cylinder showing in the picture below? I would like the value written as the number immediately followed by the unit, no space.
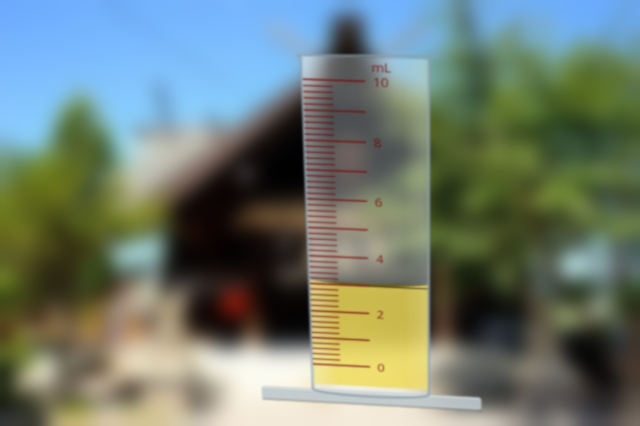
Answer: 3mL
